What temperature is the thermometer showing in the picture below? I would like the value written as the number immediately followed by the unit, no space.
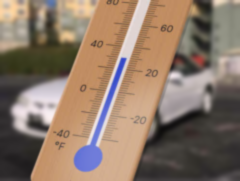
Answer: 30°F
